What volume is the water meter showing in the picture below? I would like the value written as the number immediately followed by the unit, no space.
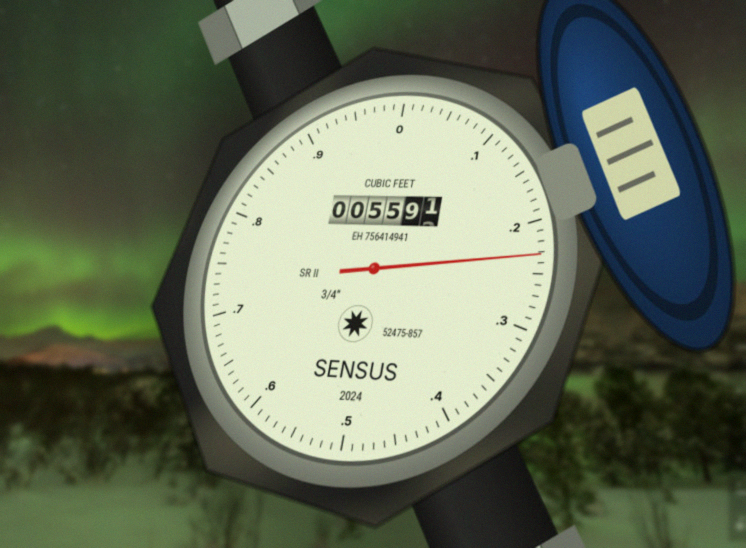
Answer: 5591.23ft³
